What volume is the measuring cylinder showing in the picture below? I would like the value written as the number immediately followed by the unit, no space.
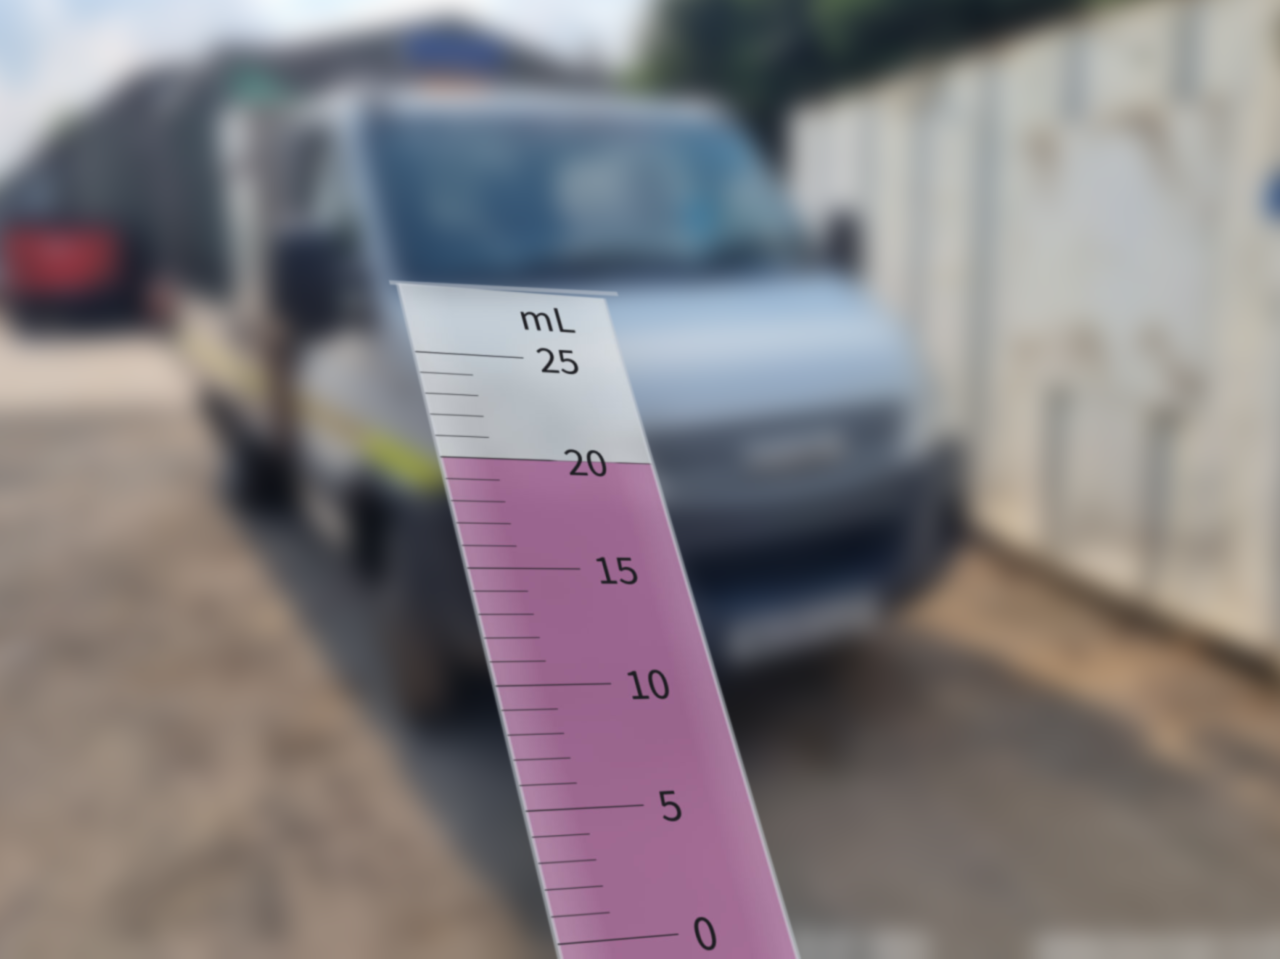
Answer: 20mL
